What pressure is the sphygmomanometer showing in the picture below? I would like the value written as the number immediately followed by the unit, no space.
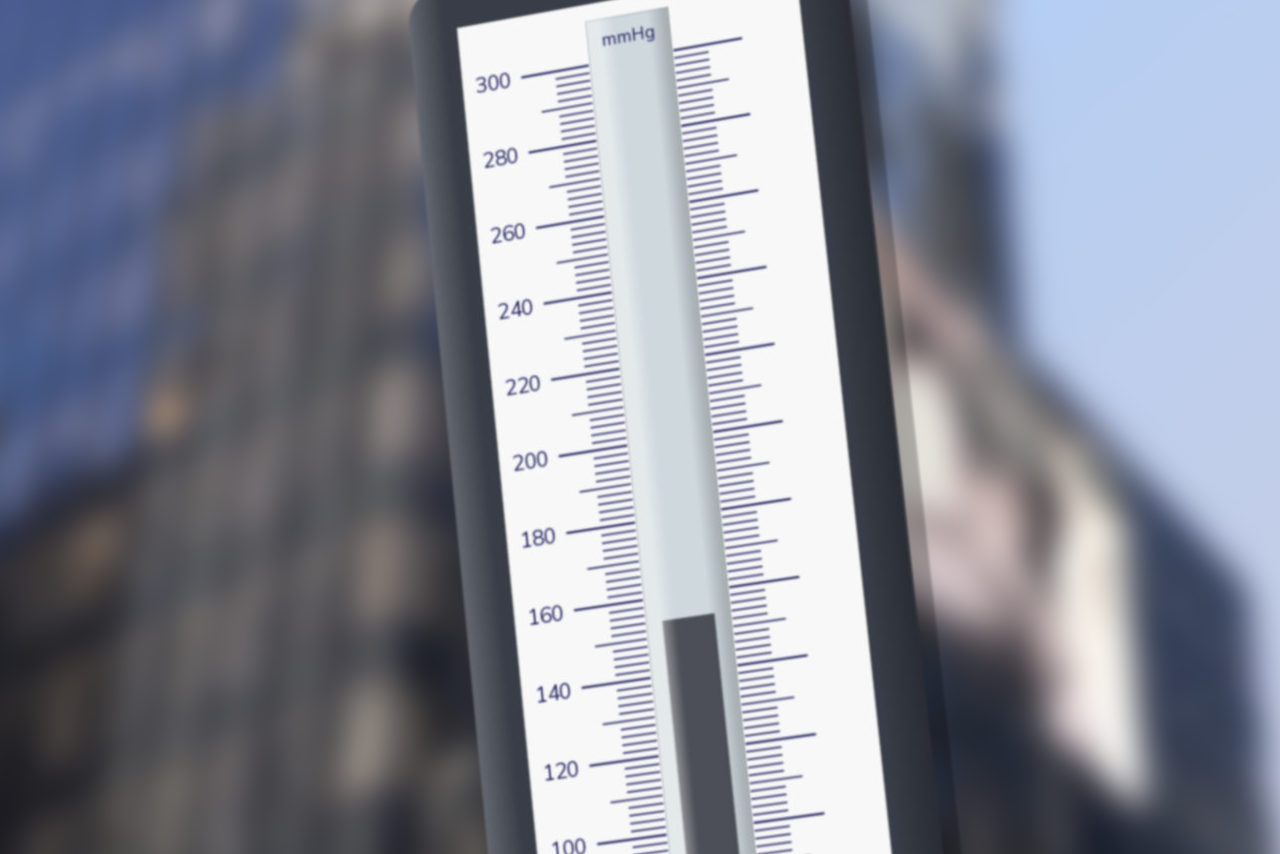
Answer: 154mmHg
